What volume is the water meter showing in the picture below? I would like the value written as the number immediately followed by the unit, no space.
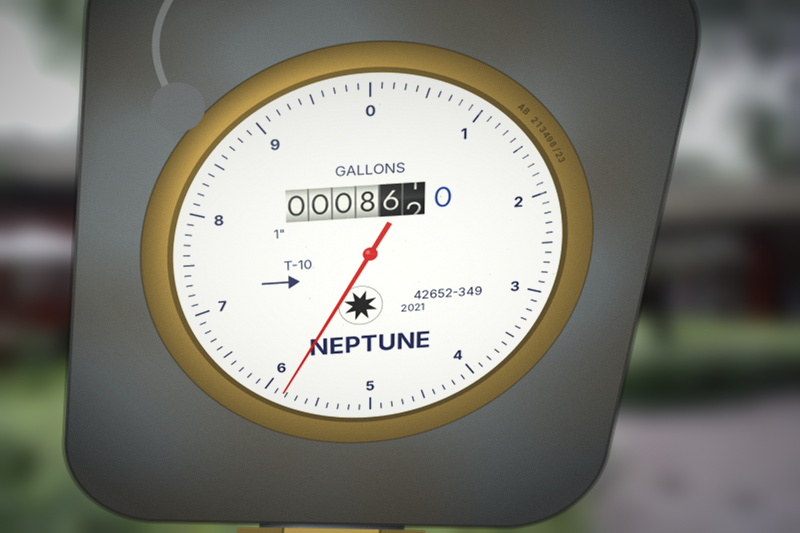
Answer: 8615.8gal
